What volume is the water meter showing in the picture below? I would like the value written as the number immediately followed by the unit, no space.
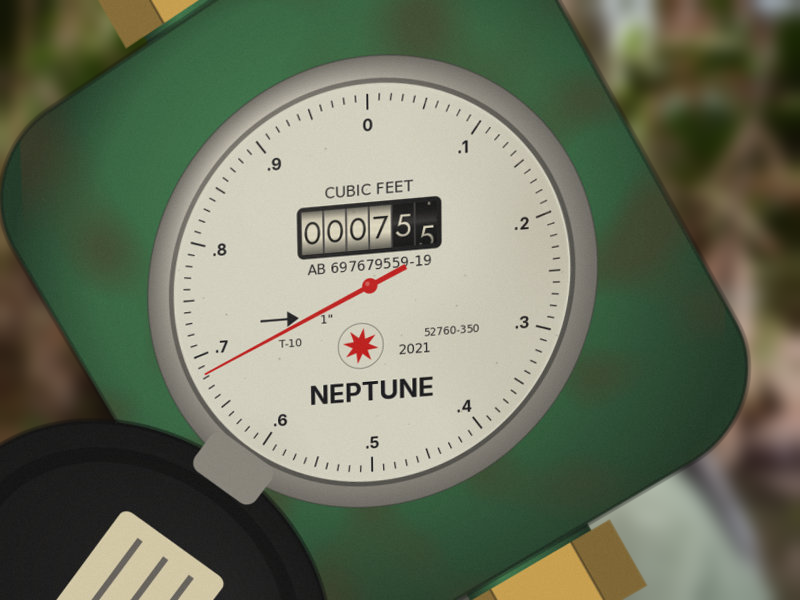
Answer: 754.68ft³
